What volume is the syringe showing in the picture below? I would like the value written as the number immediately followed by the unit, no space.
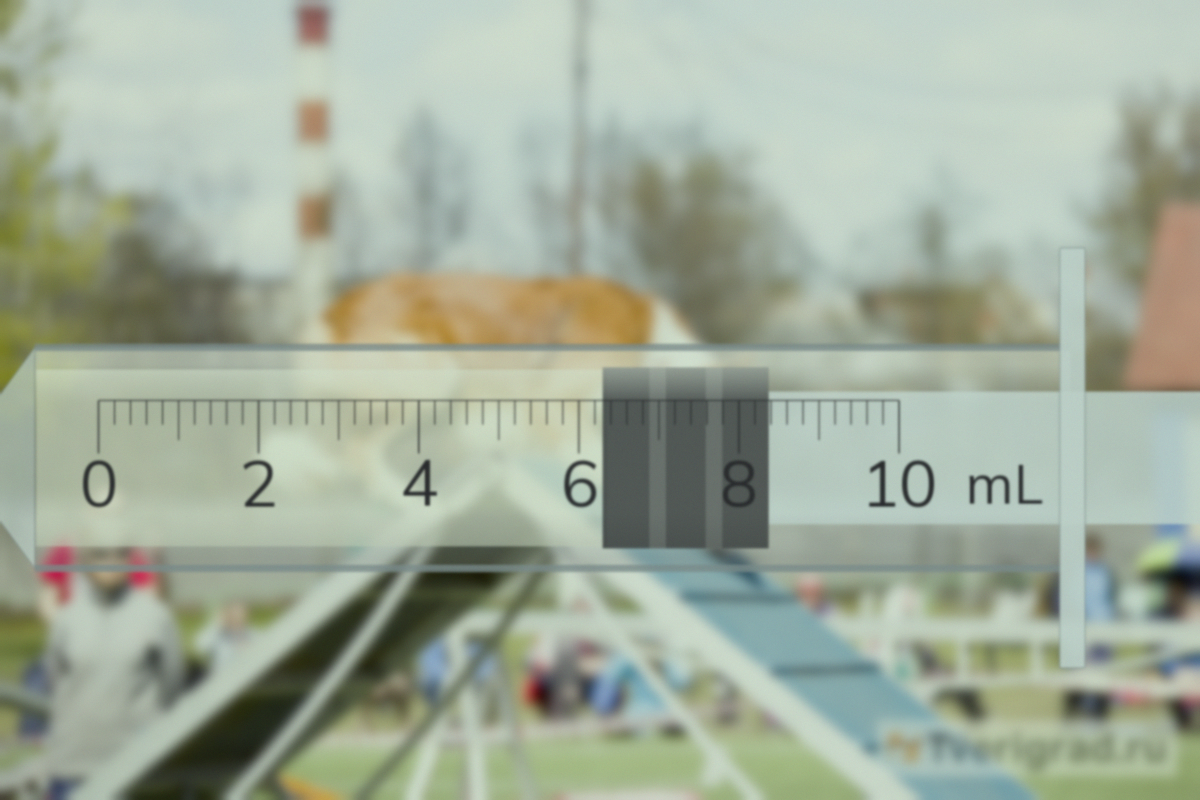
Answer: 6.3mL
